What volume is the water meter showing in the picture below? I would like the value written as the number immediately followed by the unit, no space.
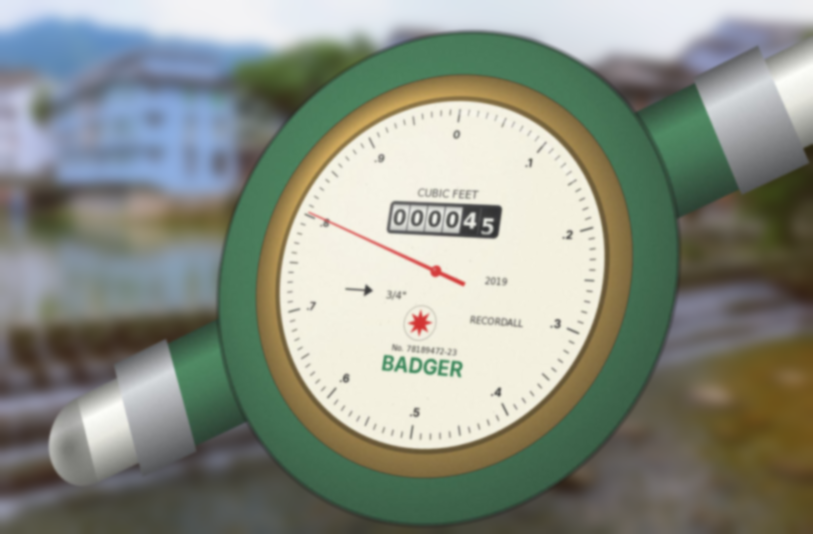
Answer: 44.80ft³
